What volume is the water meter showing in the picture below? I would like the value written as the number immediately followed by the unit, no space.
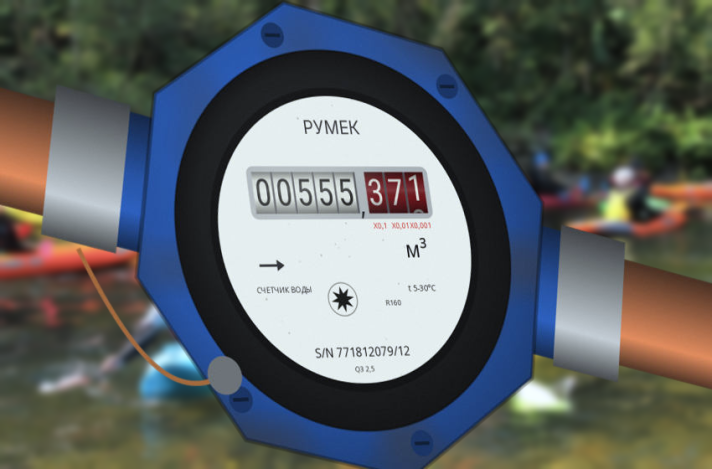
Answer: 555.371m³
